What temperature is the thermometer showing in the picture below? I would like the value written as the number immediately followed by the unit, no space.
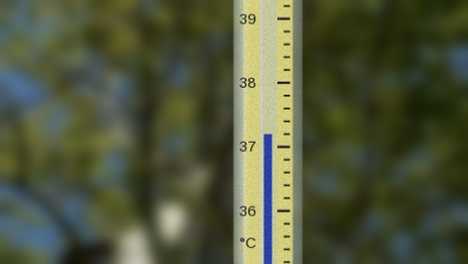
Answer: 37.2°C
